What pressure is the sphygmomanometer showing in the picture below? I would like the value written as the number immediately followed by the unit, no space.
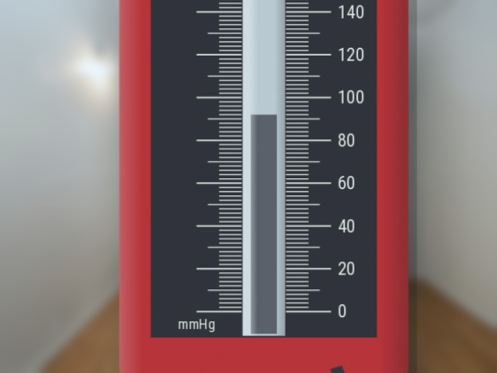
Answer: 92mmHg
